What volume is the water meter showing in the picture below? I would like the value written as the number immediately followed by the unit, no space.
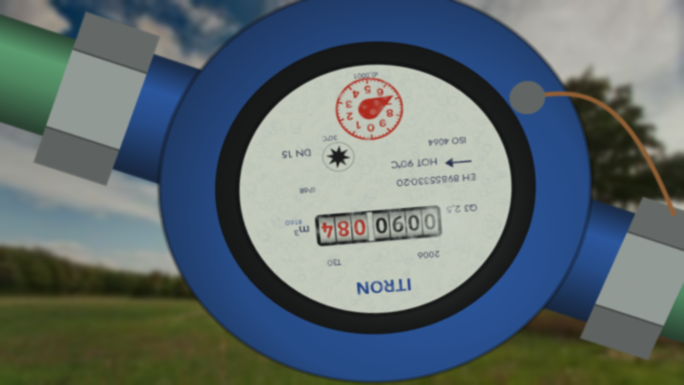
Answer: 90.0846m³
